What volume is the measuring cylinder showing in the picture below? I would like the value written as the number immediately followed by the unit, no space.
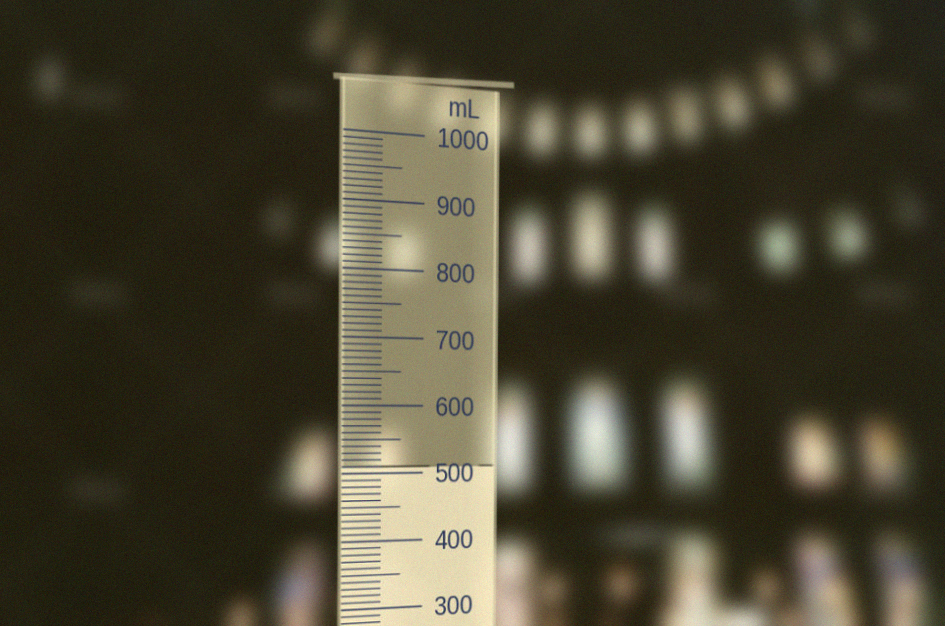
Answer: 510mL
